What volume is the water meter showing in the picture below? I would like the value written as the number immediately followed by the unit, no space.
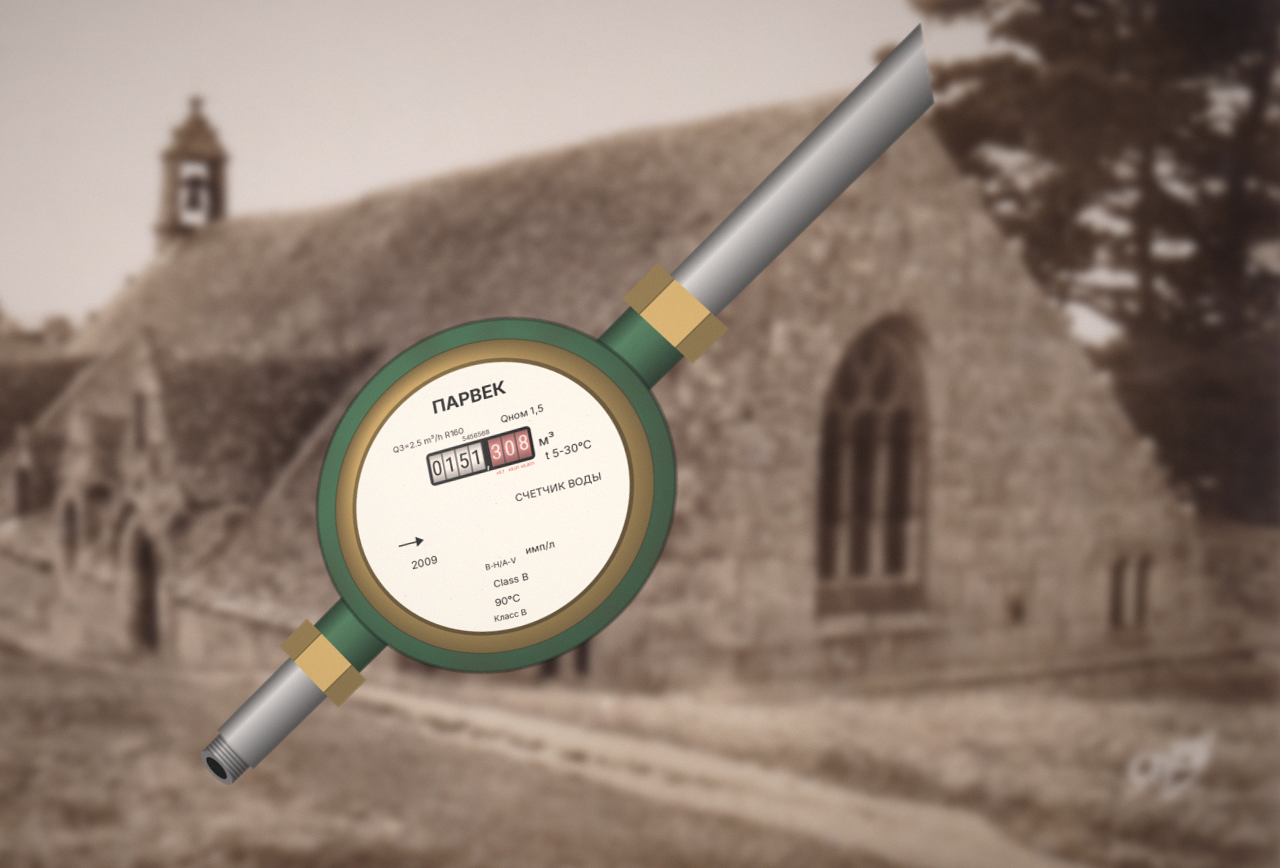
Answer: 151.308m³
